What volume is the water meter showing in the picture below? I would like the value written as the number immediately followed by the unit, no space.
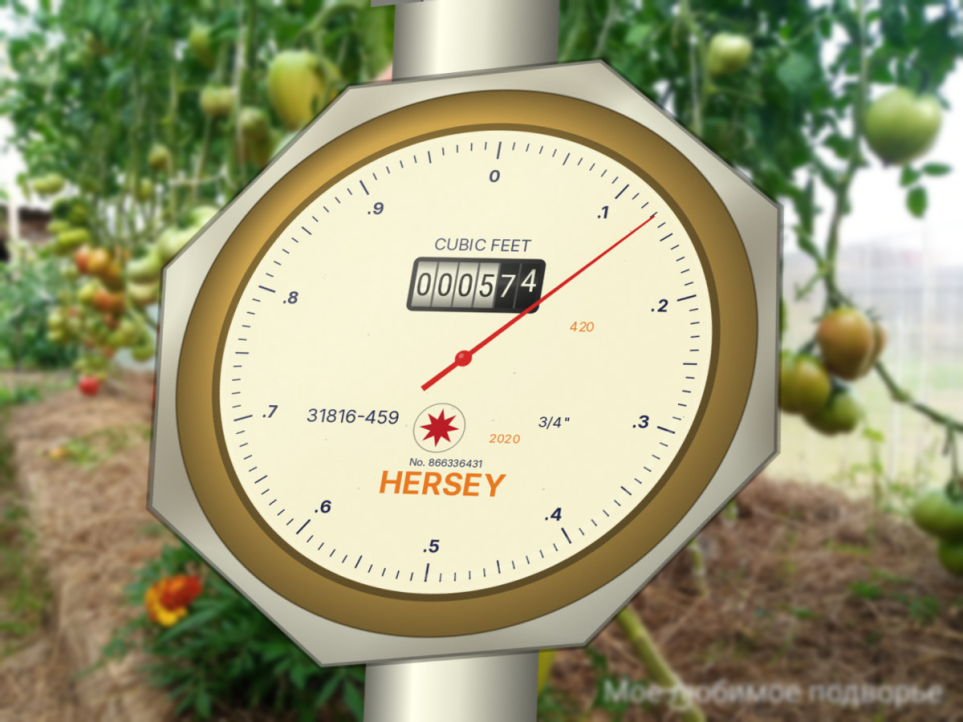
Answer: 574.13ft³
